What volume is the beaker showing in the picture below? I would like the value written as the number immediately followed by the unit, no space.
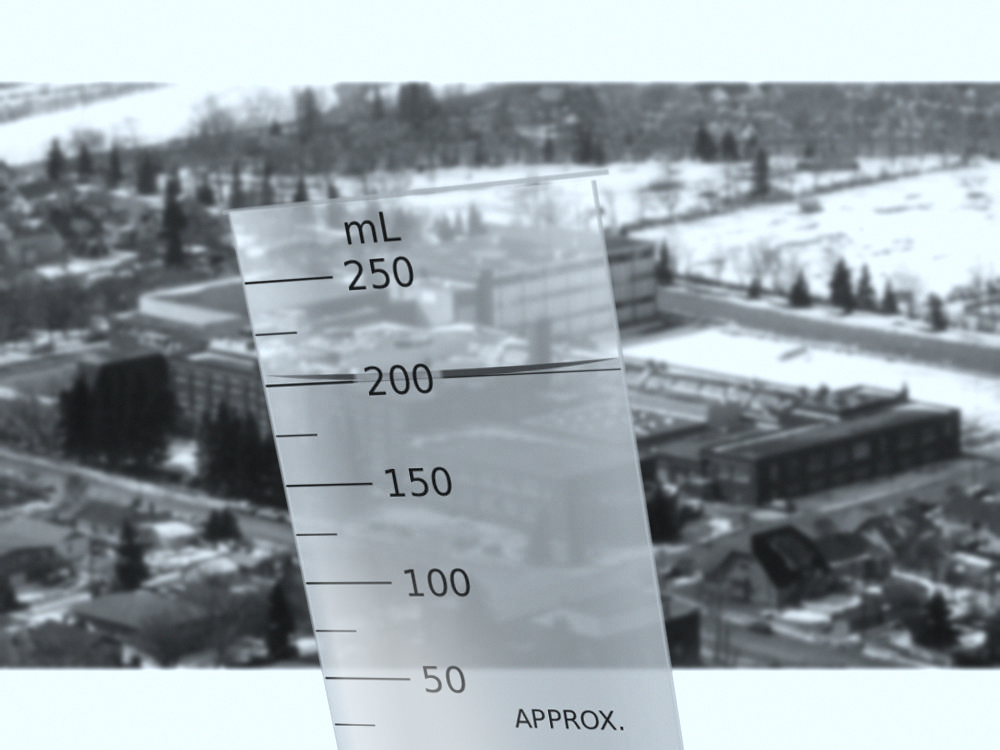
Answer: 200mL
